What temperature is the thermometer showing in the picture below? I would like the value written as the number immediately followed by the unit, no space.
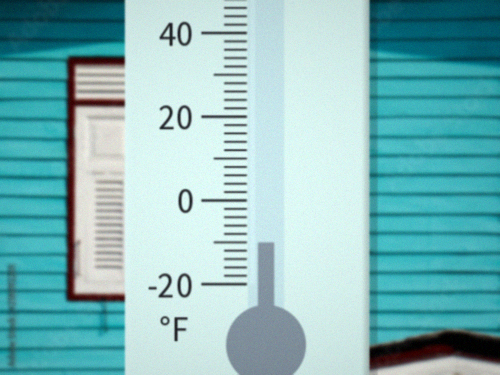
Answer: -10°F
